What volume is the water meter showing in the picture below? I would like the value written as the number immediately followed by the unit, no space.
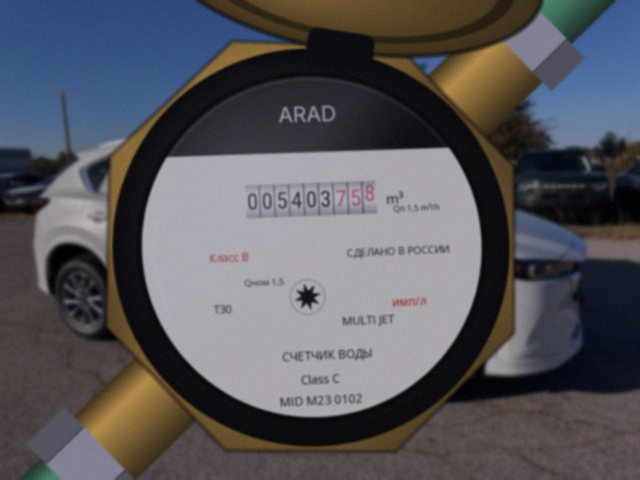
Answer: 5403.758m³
